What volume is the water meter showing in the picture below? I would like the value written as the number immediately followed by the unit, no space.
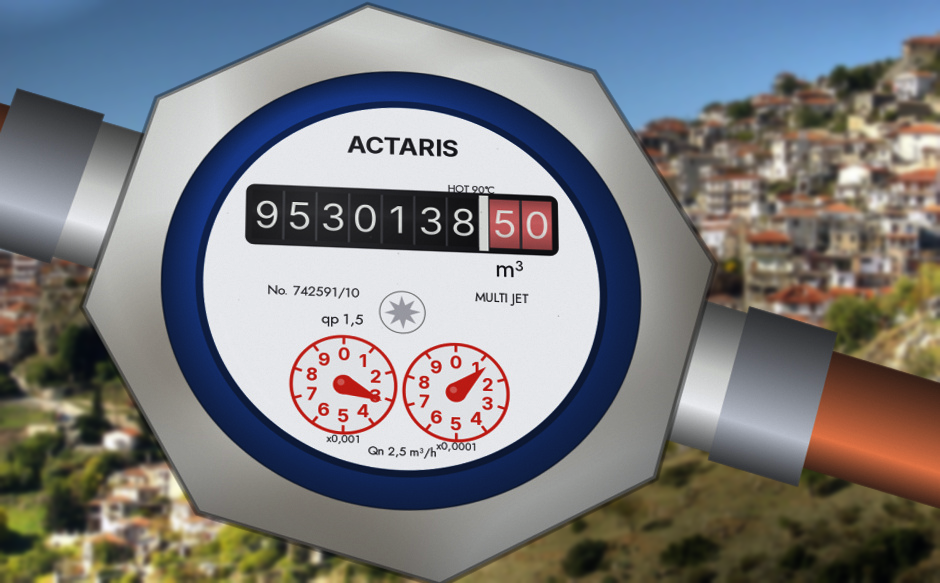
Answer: 9530138.5031m³
